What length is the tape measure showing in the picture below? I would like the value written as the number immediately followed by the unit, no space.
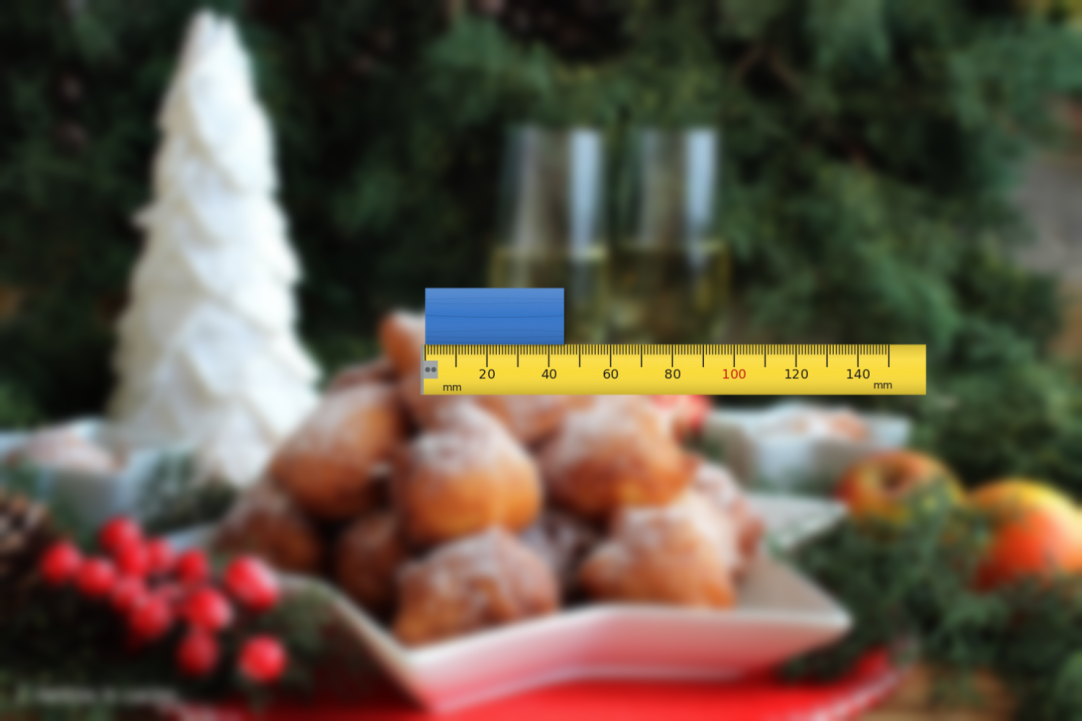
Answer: 45mm
